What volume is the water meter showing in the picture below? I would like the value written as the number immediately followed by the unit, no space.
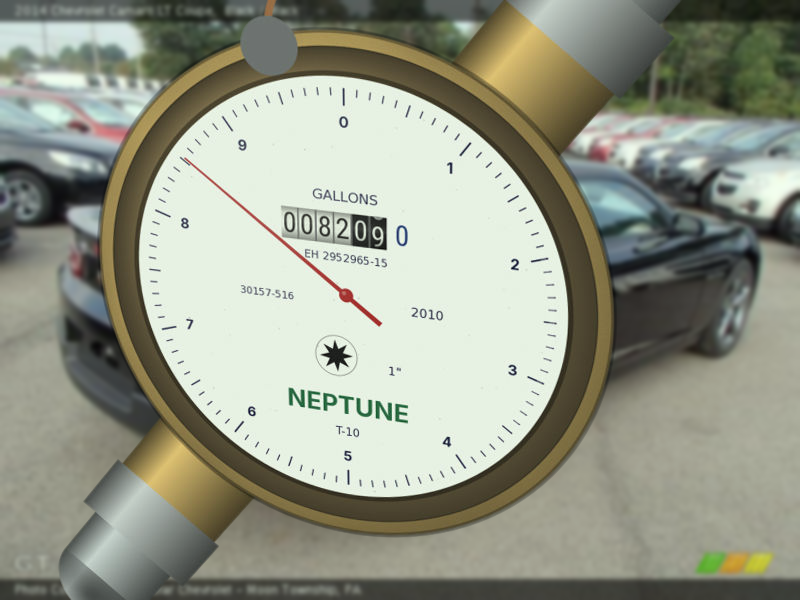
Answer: 82088.5gal
